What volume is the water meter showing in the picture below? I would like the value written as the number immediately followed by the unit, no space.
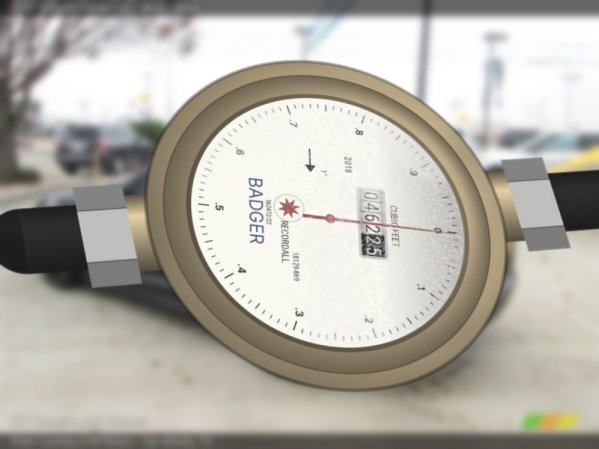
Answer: 46225.00ft³
